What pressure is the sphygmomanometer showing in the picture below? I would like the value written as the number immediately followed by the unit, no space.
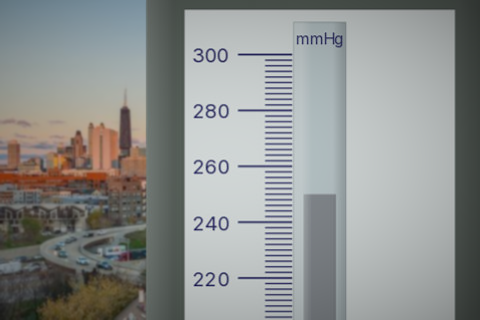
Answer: 250mmHg
